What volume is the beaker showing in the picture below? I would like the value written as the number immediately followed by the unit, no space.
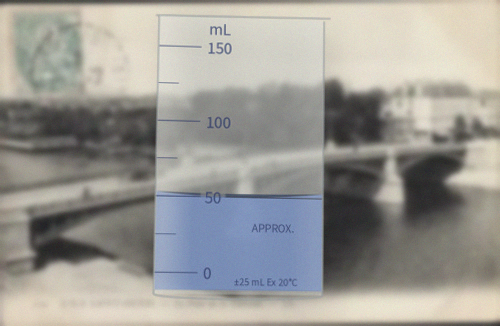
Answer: 50mL
